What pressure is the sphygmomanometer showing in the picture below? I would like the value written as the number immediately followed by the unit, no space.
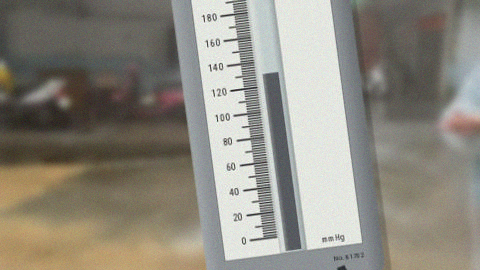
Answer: 130mmHg
